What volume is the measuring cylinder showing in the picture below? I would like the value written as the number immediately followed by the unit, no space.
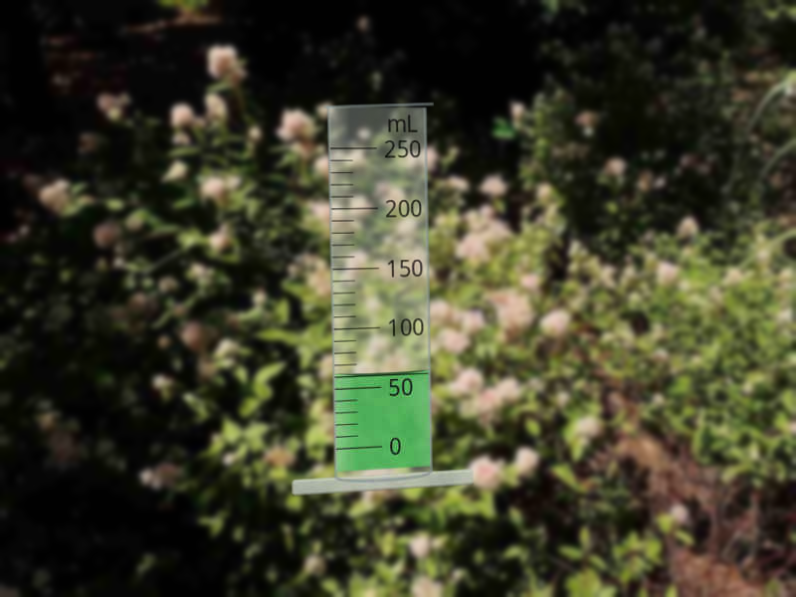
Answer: 60mL
